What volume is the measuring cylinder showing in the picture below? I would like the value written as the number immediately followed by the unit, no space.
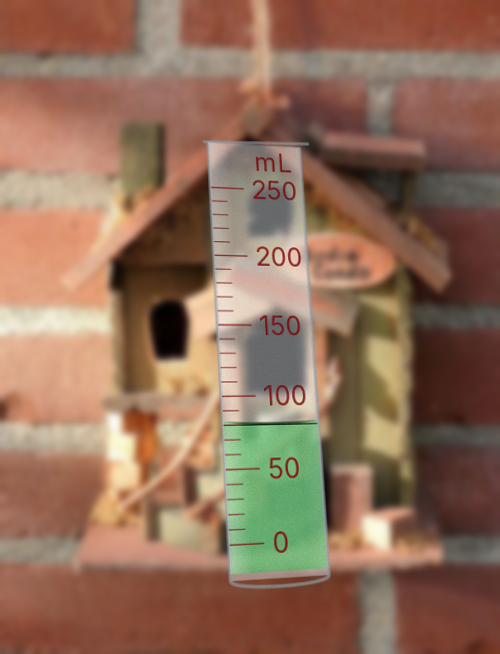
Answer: 80mL
